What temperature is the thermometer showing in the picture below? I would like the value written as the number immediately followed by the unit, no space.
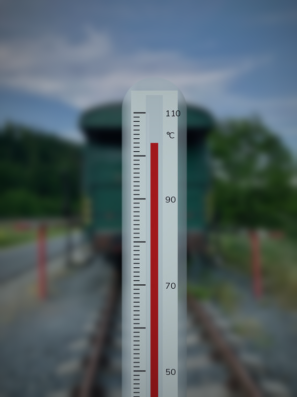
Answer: 103°C
